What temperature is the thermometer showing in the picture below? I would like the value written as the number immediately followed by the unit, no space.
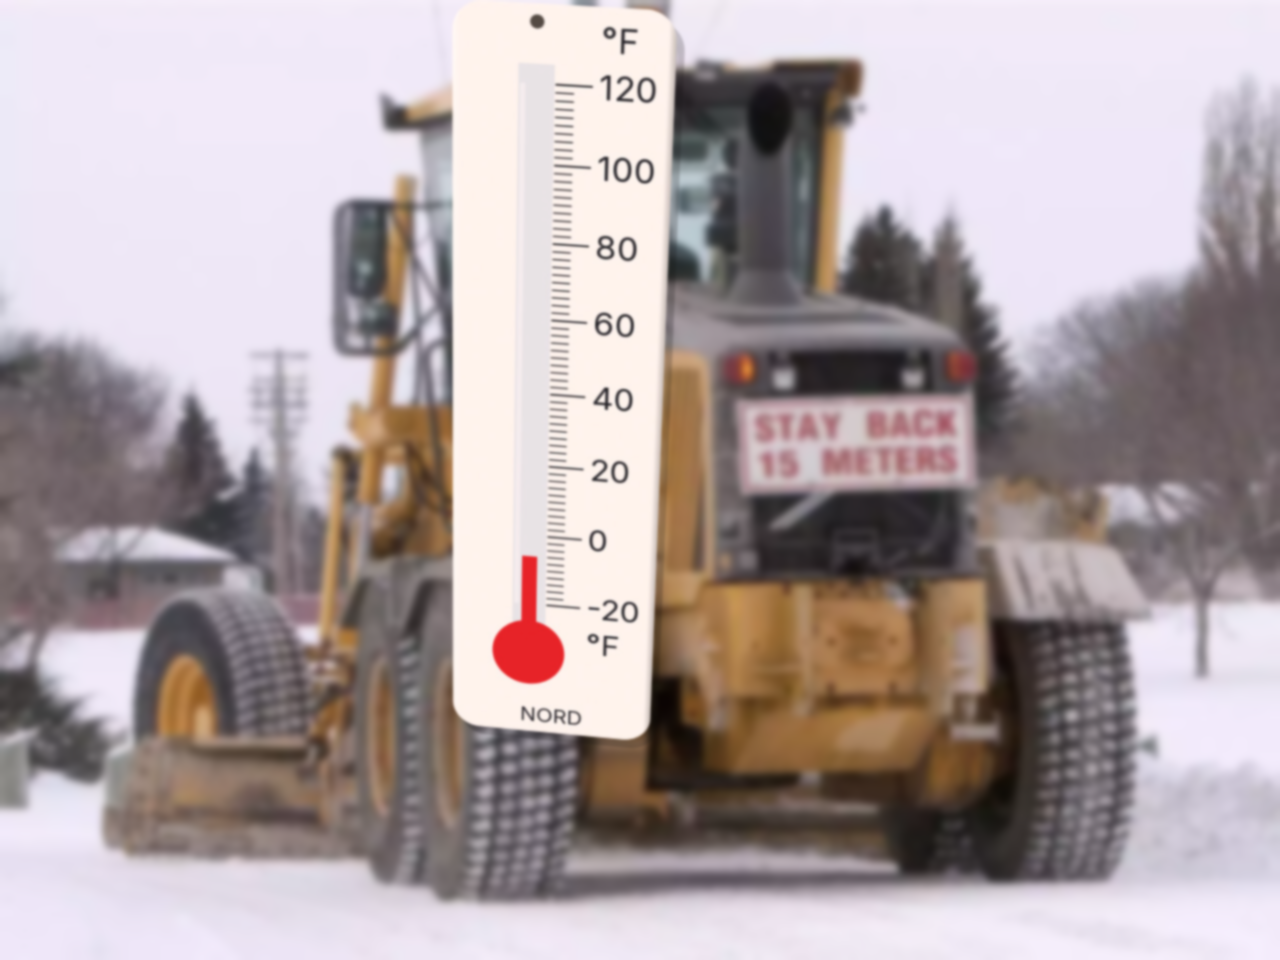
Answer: -6°F
